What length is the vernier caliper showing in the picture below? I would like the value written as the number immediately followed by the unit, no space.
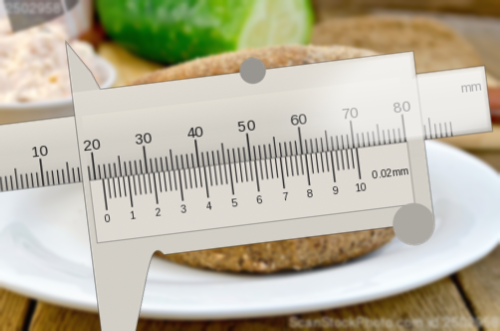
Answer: 21.5mm
